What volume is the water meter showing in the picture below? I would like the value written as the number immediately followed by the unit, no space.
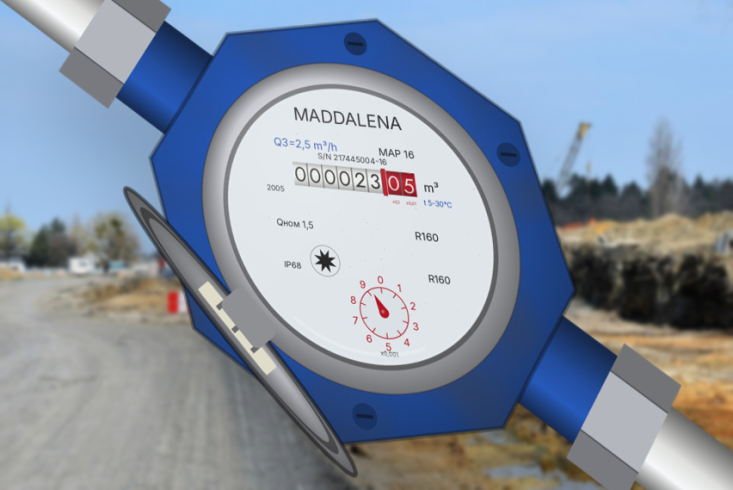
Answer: 23.049m³
